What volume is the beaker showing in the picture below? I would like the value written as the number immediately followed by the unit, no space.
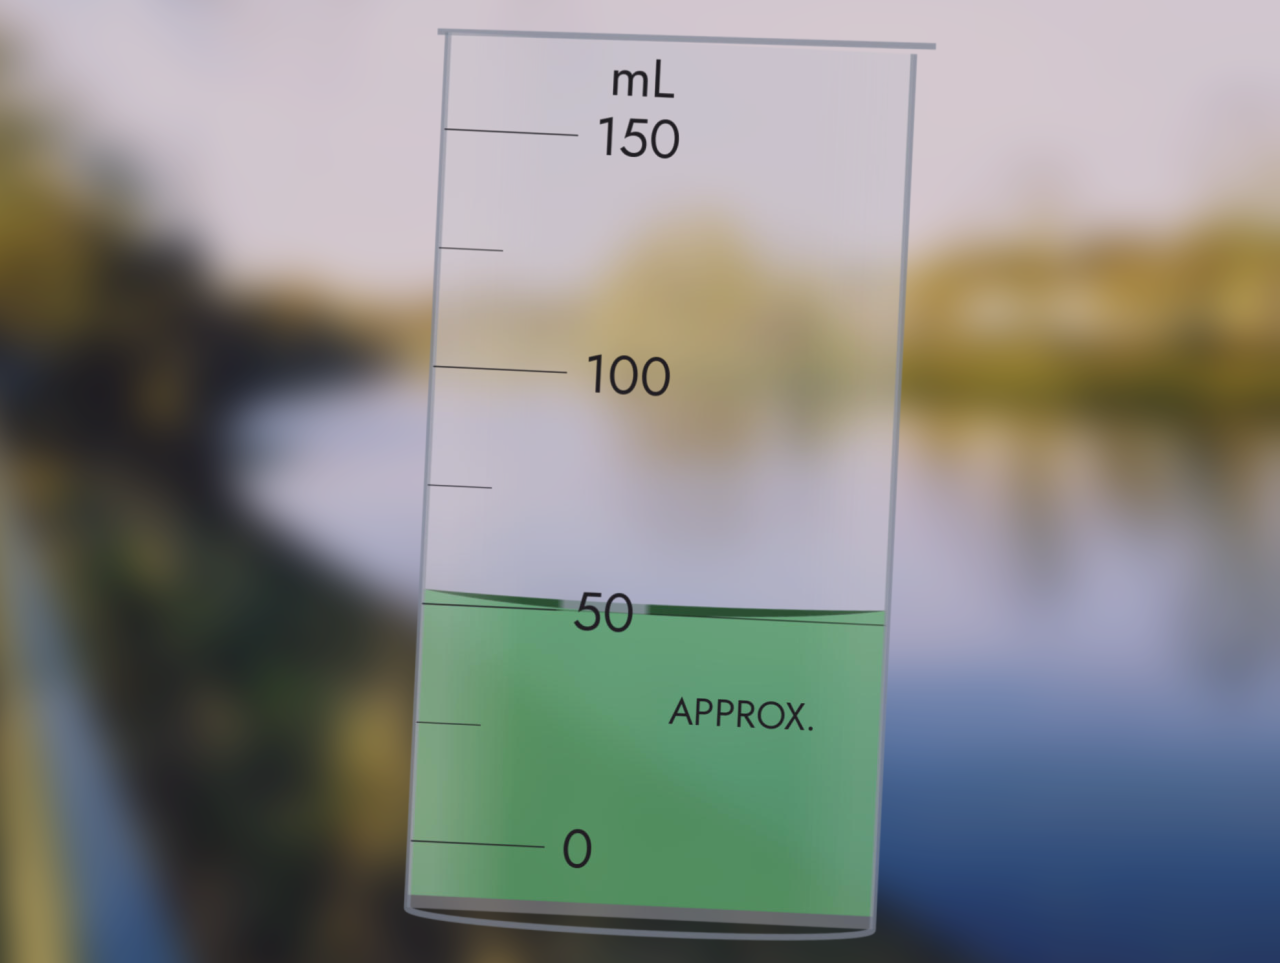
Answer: 50mL
